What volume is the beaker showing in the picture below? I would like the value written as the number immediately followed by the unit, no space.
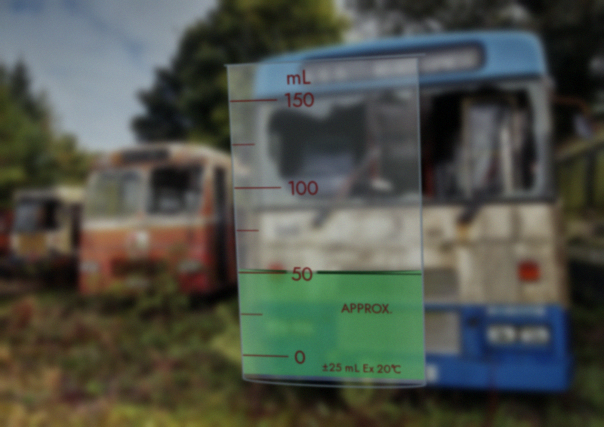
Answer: 50mL
